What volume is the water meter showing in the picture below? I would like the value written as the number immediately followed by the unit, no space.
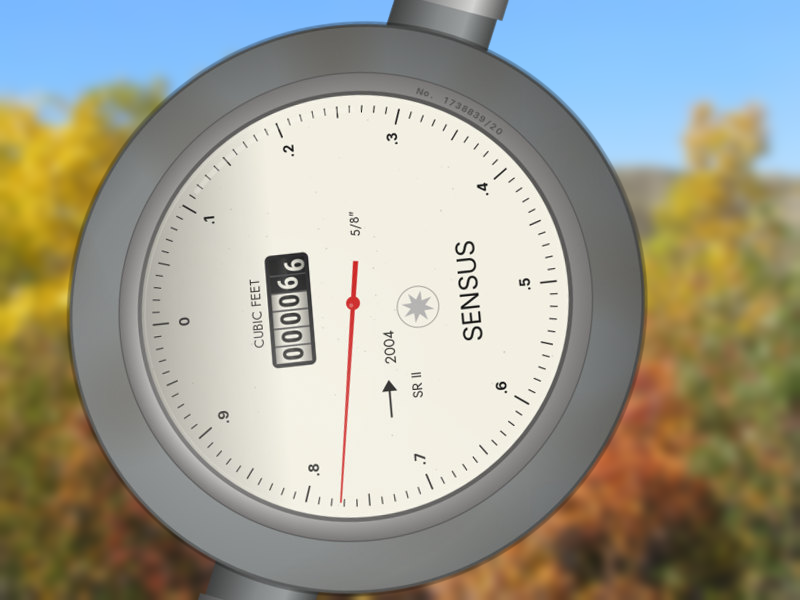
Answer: 65.77ft³
